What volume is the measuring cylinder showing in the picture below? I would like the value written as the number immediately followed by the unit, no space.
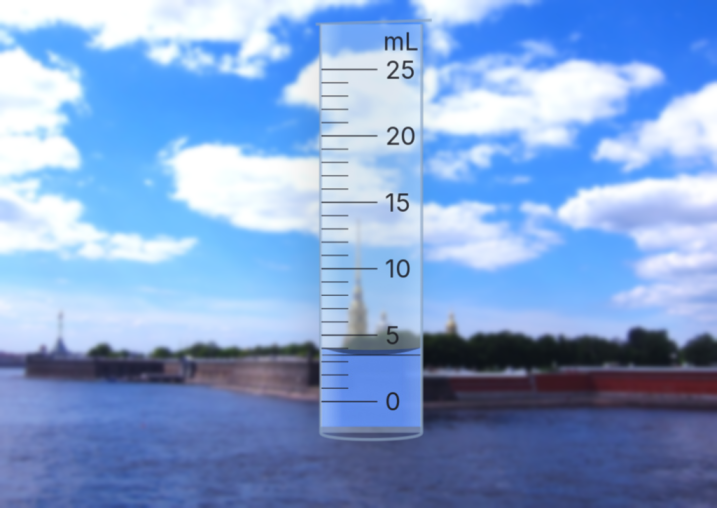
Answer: 3.5mL
